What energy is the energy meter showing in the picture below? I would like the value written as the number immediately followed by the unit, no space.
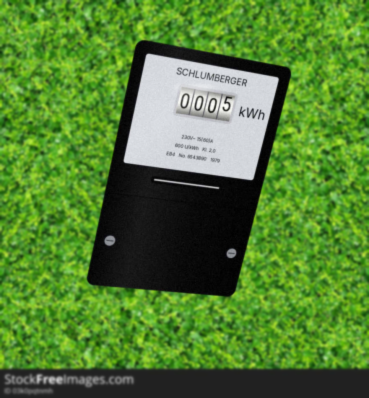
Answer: 5kWh
